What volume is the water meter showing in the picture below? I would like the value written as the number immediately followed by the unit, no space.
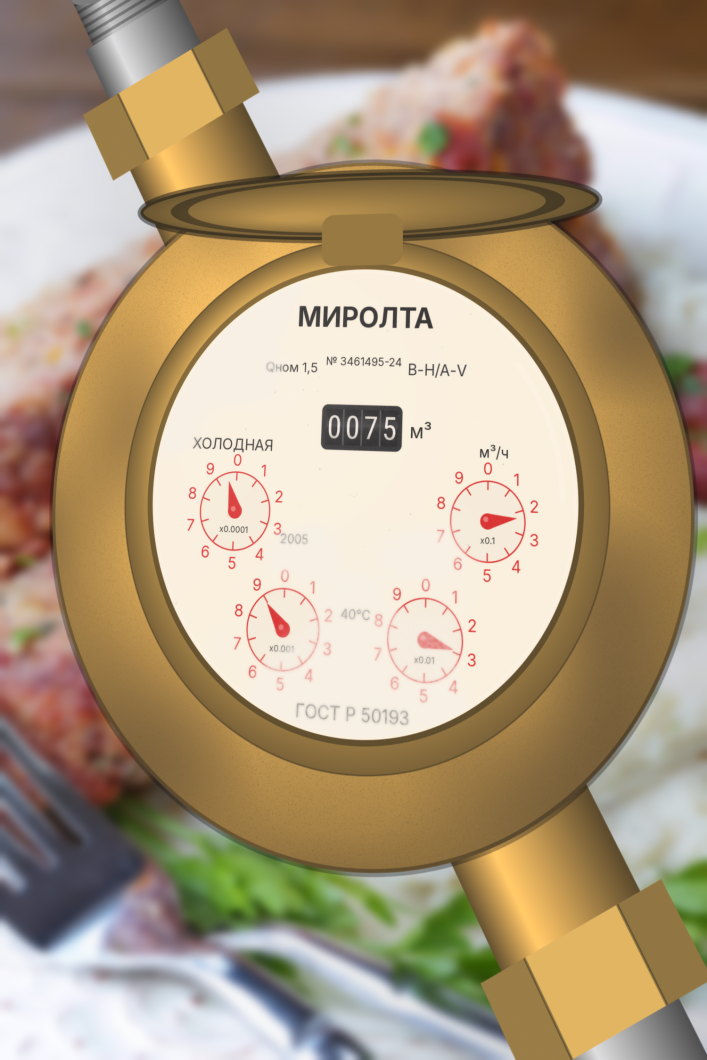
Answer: 75.2289m³
